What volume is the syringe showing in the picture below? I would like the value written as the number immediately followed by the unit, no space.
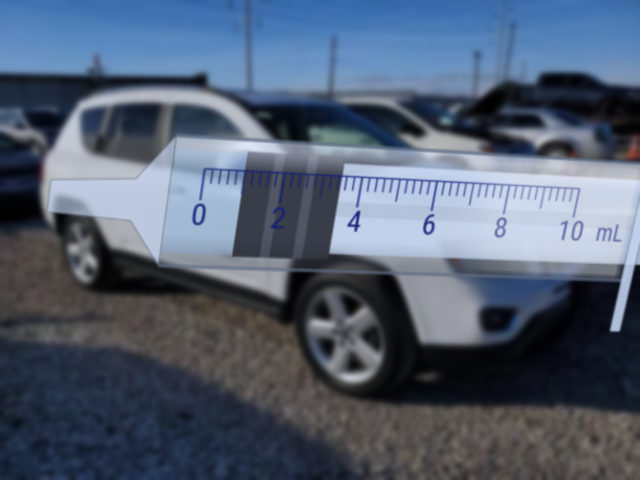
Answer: 1mL
